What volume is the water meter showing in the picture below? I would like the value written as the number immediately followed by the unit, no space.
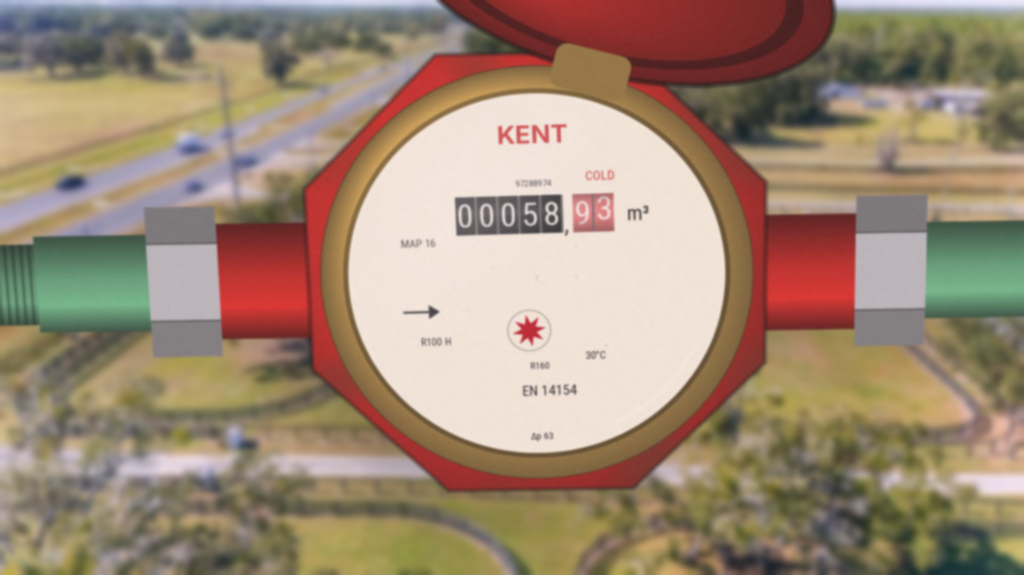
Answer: 58.93m³
